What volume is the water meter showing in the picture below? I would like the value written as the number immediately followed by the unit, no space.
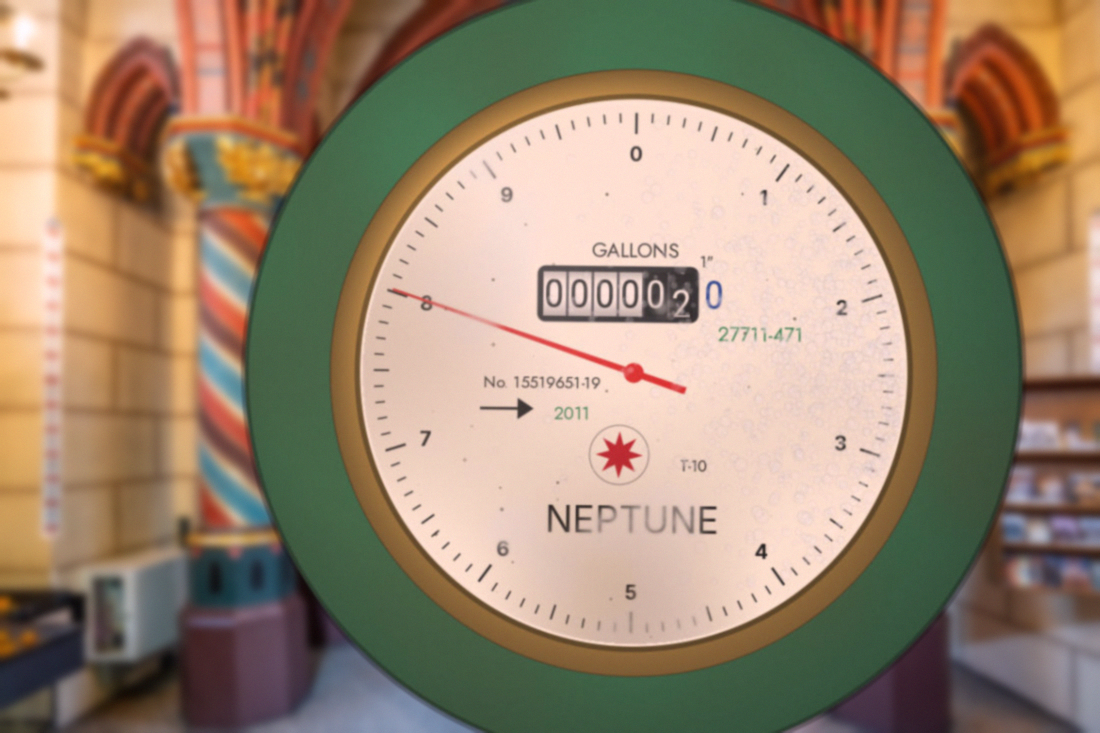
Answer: 18.0gal
